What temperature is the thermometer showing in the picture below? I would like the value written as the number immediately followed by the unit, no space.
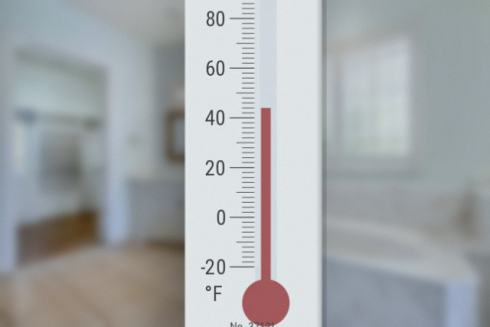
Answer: 44°F
